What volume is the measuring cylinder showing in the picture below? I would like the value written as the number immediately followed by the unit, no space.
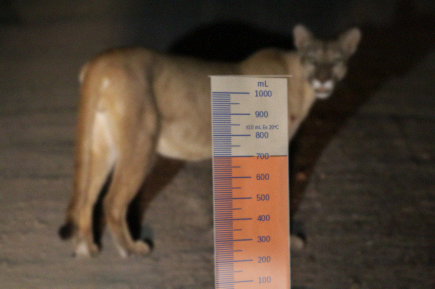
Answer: 700mL
